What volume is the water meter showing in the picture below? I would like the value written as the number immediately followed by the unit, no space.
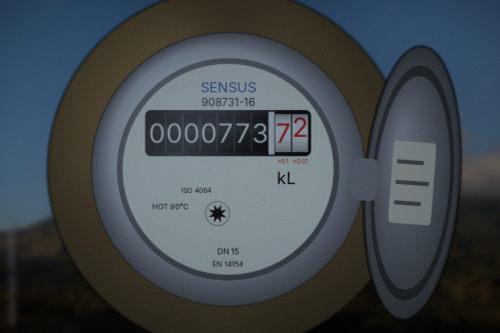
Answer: 773.72kL
